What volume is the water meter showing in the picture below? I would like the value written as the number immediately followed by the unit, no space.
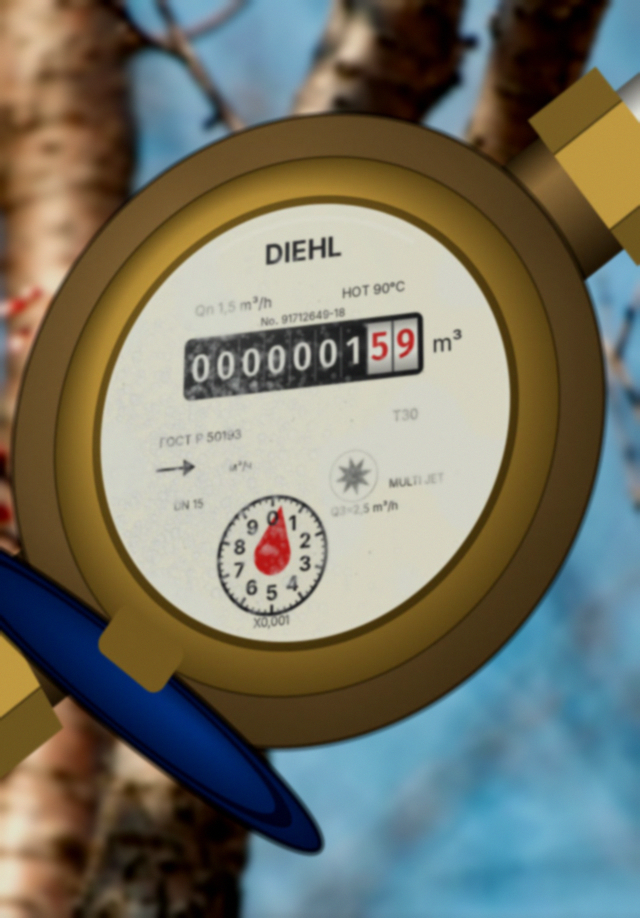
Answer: 1.590m³
